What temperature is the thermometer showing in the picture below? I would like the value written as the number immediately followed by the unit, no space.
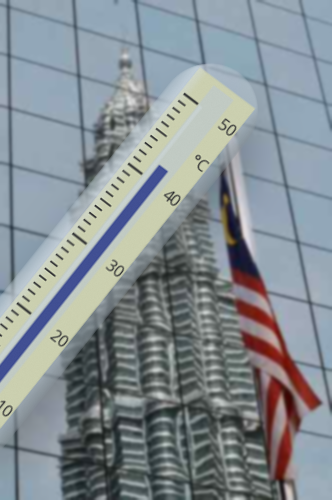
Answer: 42°C
